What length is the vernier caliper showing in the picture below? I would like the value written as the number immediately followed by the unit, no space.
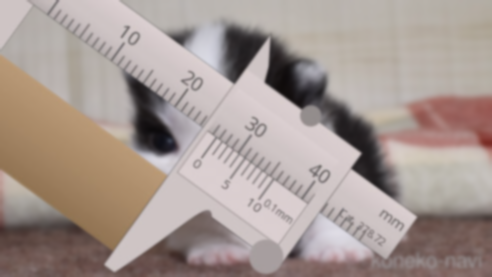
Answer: 26.6mm
